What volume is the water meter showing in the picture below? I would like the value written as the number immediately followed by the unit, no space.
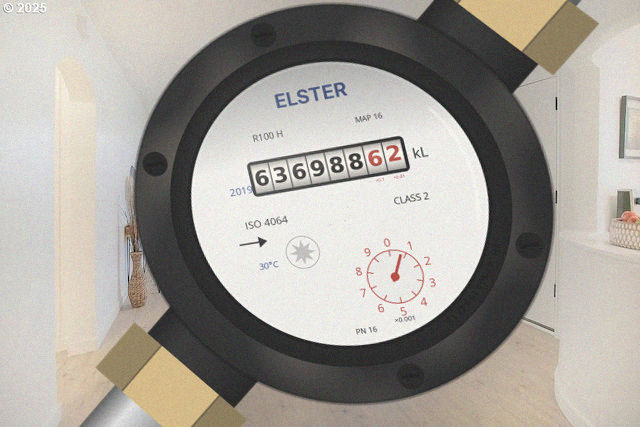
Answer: 636988.620kL
